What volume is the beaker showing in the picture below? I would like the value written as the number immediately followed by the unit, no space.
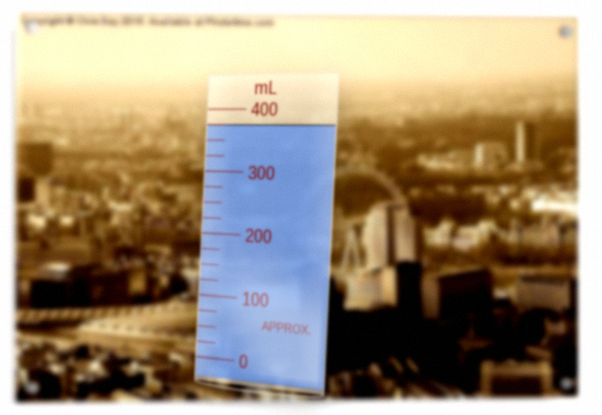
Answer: 375mL
